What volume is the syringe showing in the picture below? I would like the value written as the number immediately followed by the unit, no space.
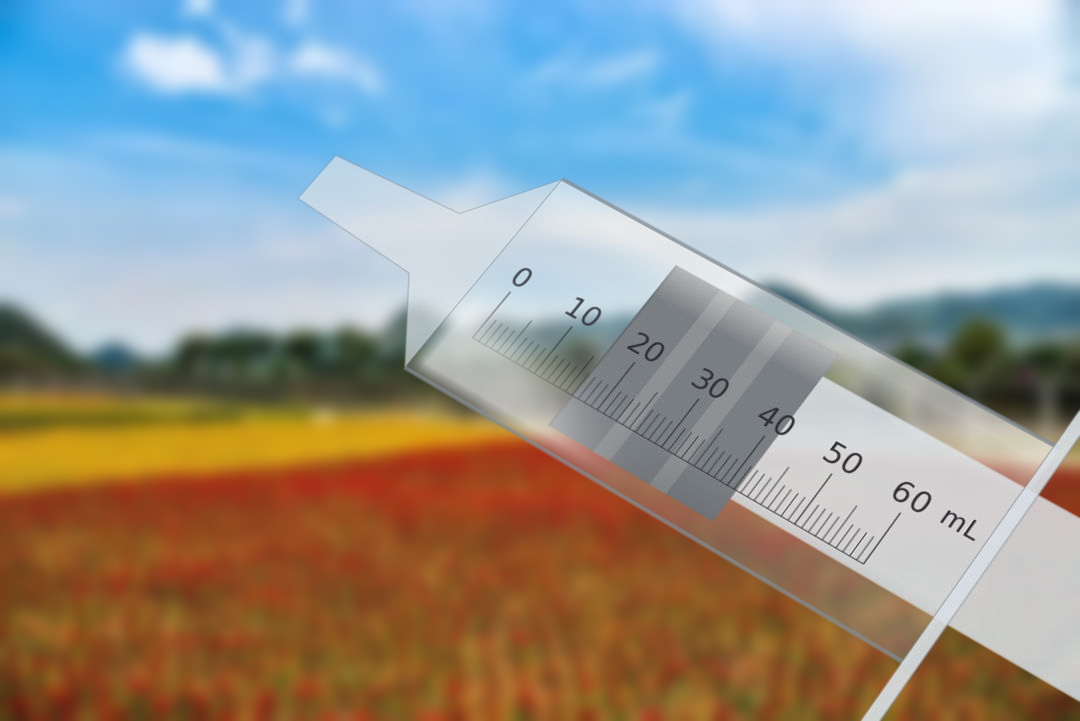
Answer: 16mL
